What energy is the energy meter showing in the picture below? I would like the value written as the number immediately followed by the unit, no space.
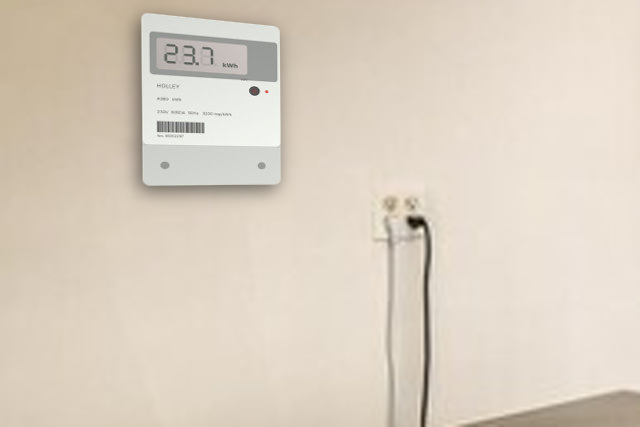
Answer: 23.7kWh
